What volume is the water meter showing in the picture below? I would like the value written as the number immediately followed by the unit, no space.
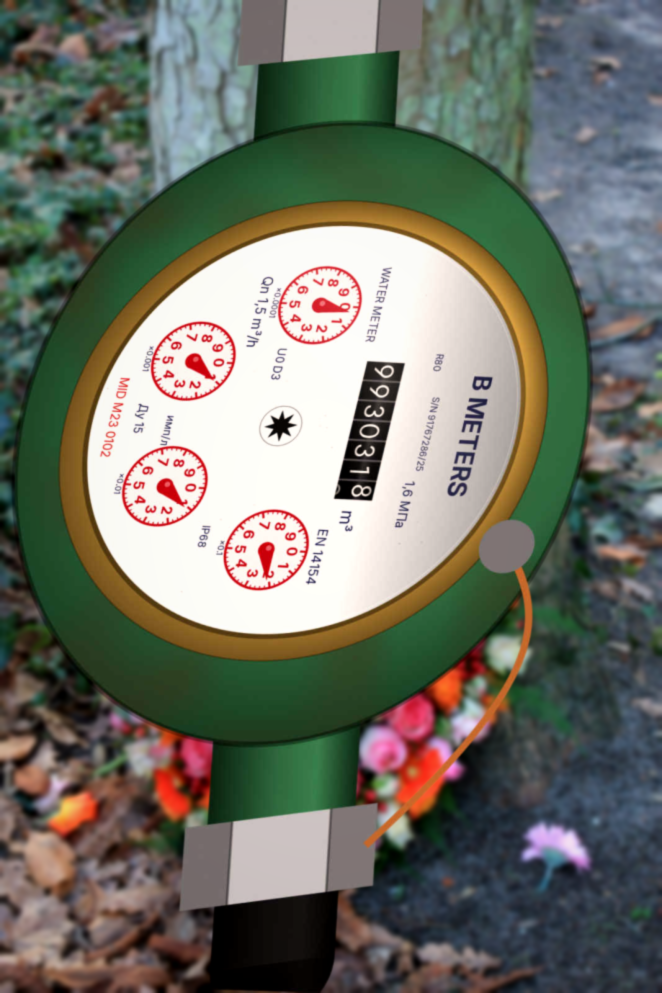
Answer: 9930318.2110m³
